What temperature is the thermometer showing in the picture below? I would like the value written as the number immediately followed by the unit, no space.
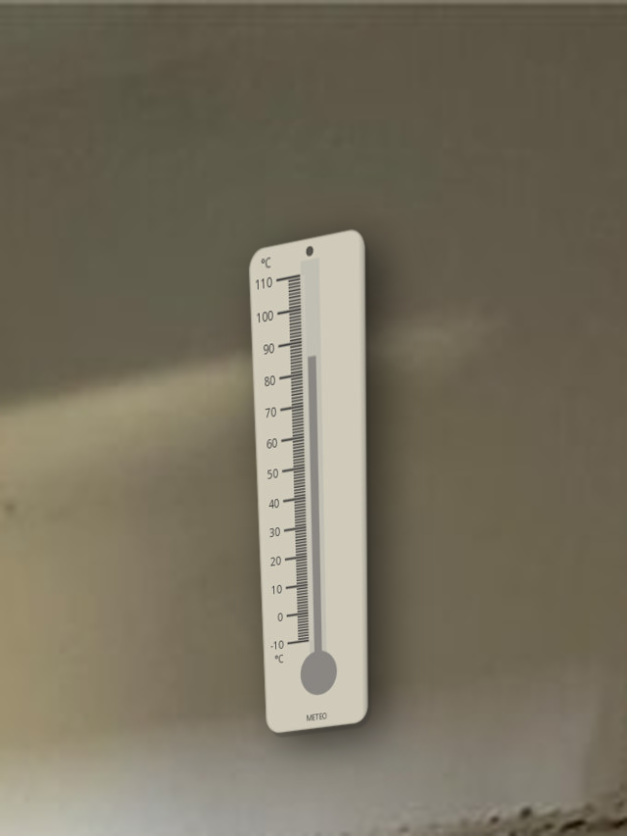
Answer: 85°C
